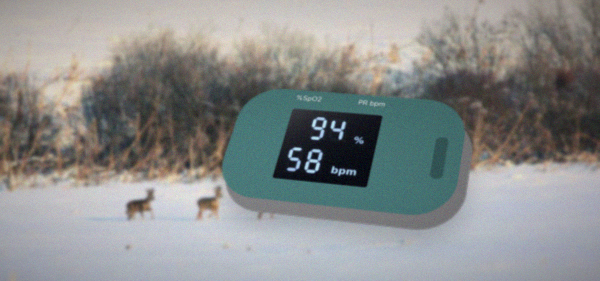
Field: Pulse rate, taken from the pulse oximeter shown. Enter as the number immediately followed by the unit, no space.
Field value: 58bpm
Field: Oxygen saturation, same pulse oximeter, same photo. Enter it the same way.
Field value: 94%
